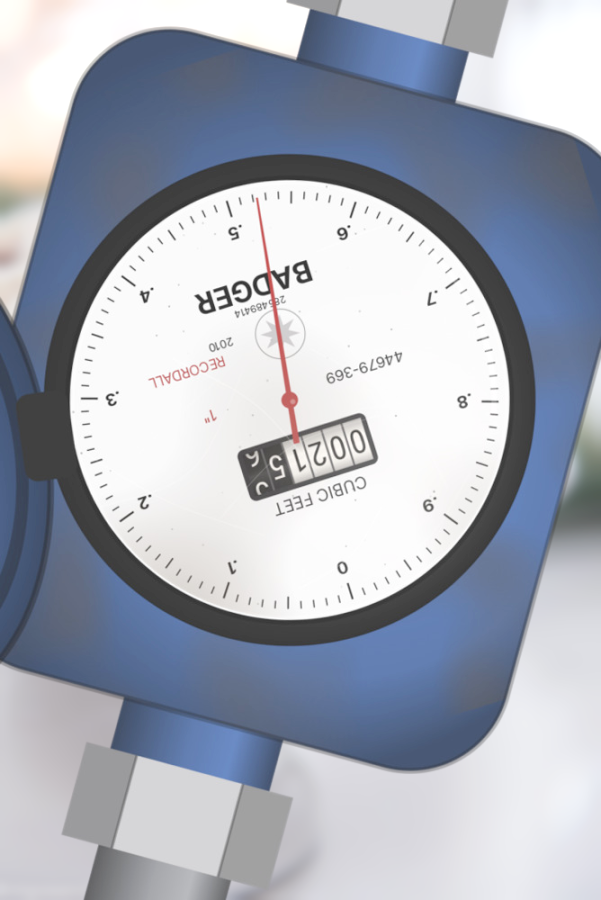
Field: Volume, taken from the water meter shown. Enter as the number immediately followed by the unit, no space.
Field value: 2155.52ft³
